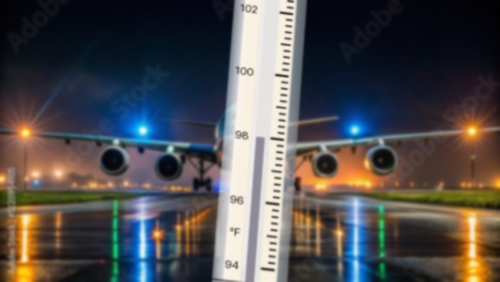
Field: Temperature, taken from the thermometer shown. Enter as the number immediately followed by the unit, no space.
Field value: 98°F
